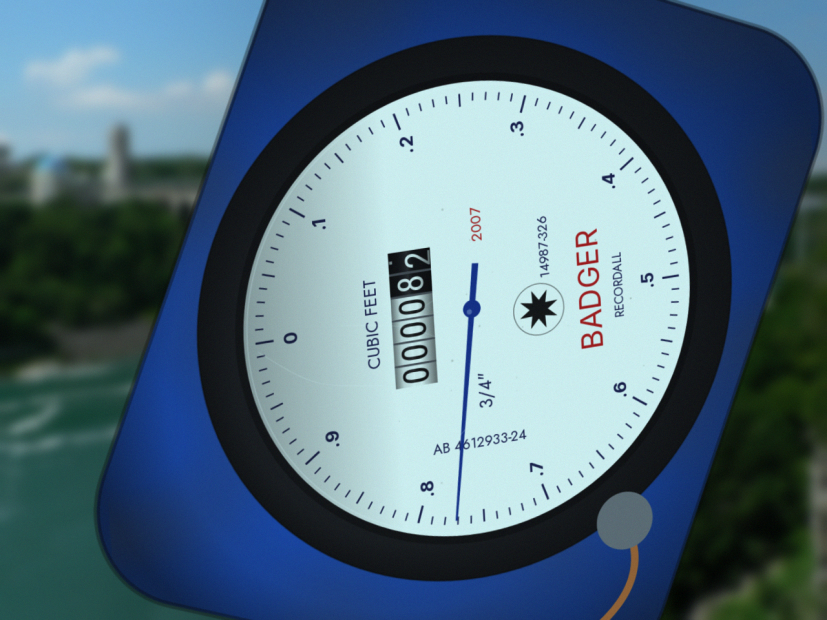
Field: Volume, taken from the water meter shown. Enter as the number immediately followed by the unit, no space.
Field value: 81.77ft³
